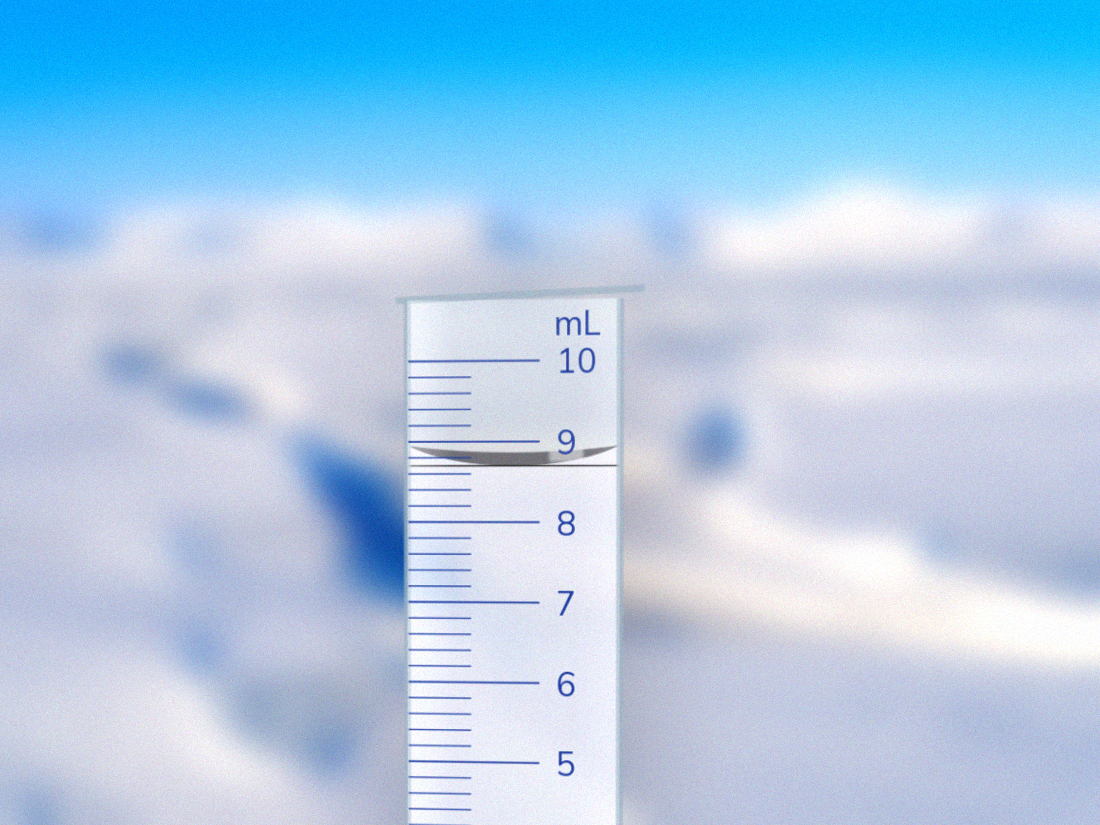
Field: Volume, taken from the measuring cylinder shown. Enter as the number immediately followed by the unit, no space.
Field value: 8.7mL
